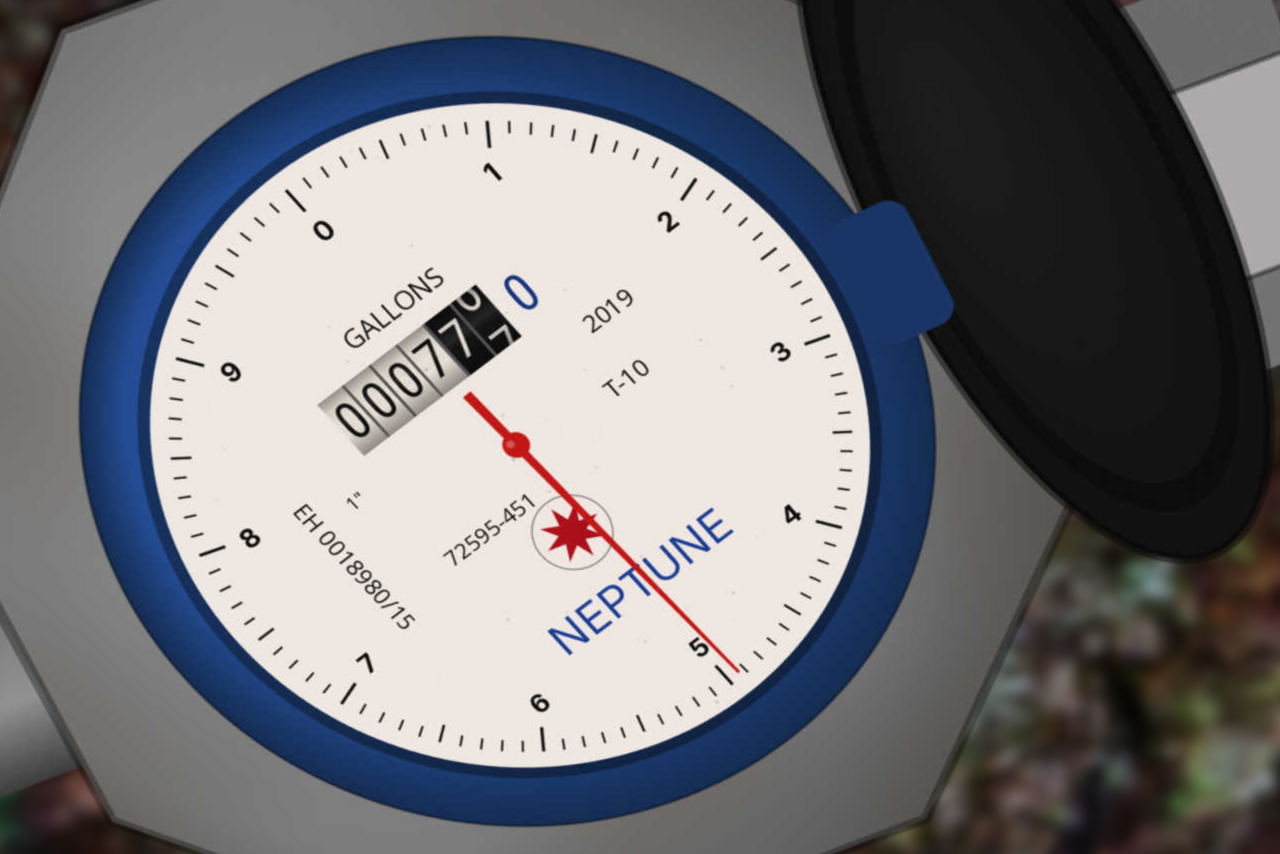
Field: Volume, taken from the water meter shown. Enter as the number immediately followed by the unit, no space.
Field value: 7764.9gal
